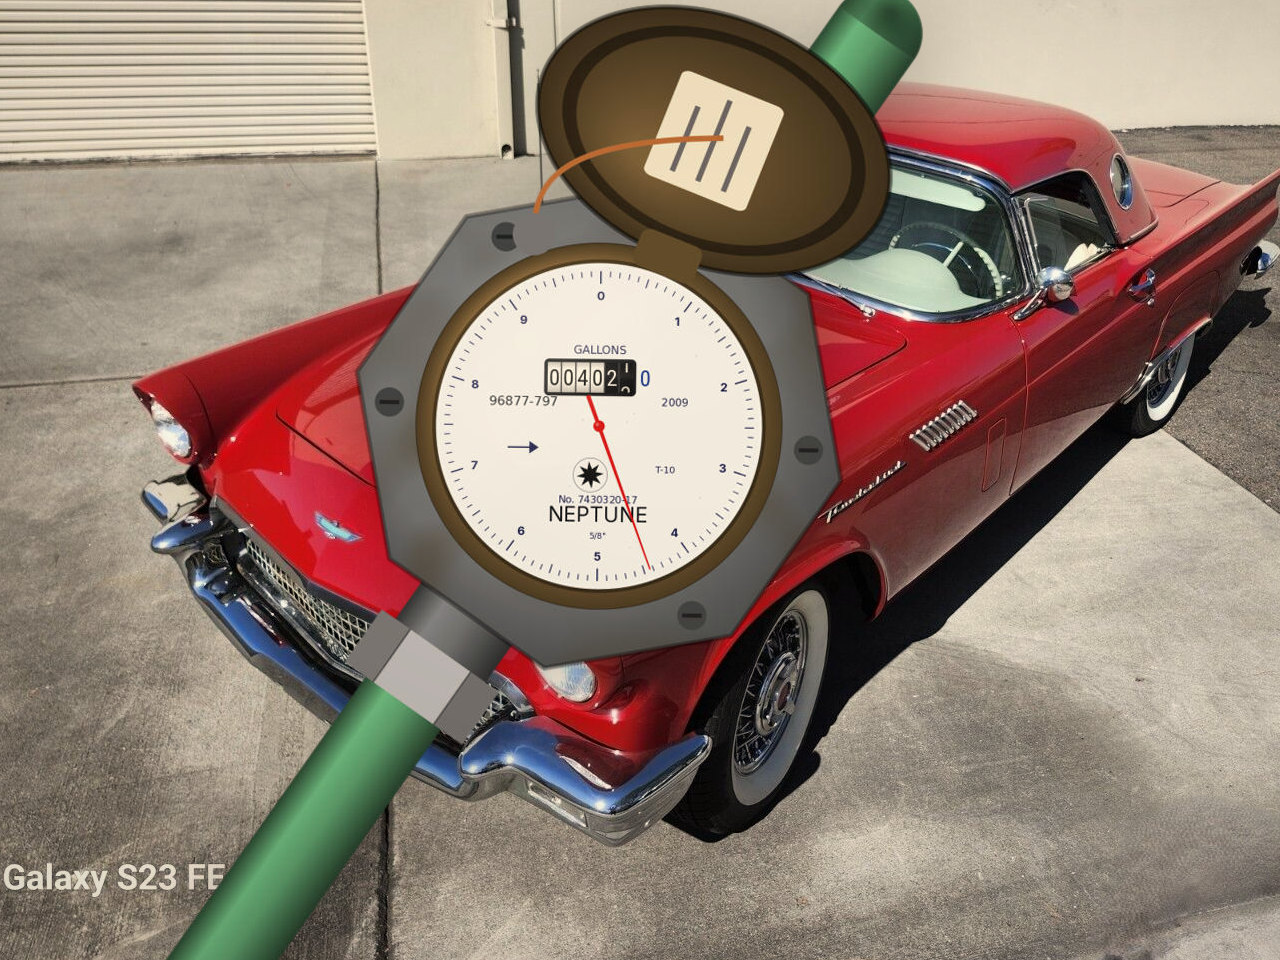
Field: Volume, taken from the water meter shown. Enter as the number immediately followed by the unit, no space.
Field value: 40214.4gal
